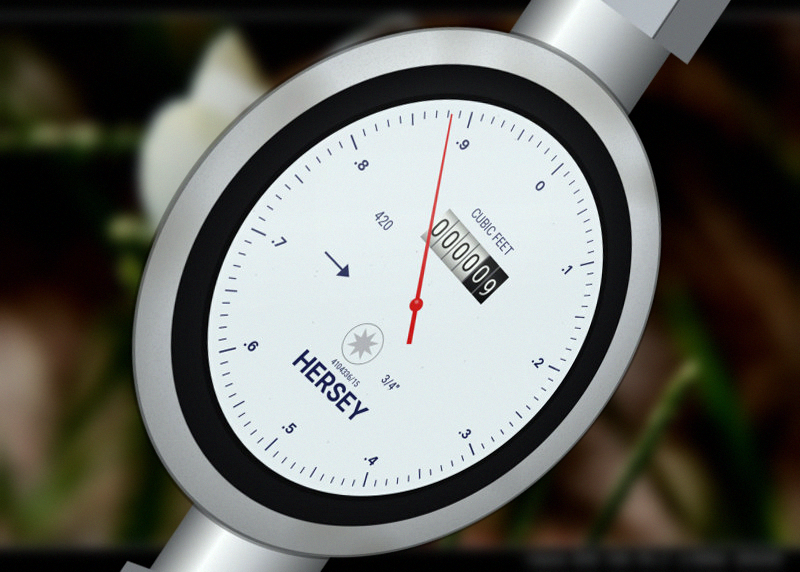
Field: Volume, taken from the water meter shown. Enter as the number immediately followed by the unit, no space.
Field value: 8.88ft³
